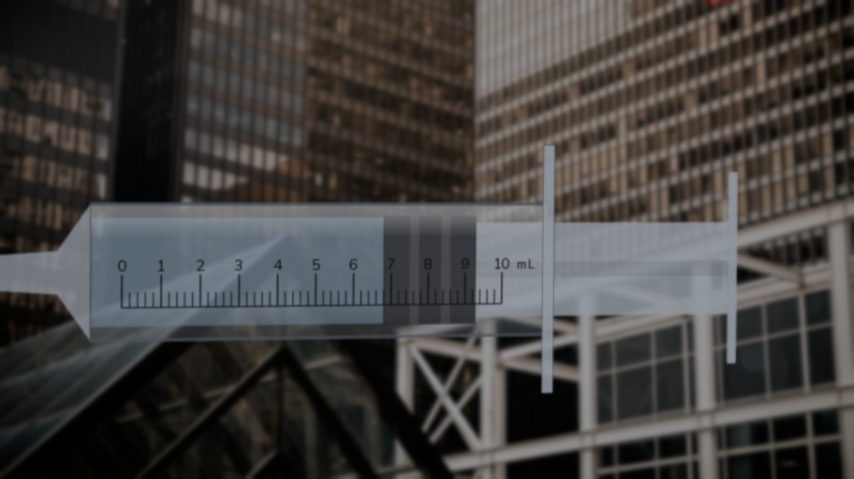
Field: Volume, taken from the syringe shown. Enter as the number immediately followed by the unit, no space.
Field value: 6.8mL
